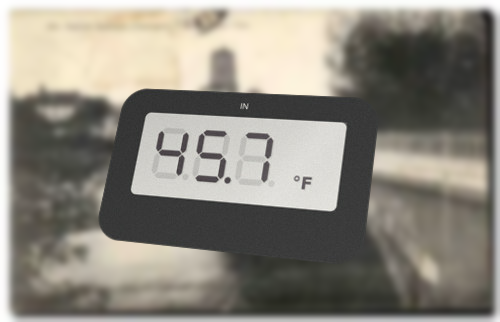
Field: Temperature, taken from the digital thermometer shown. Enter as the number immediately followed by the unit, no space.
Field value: 45.7°F
